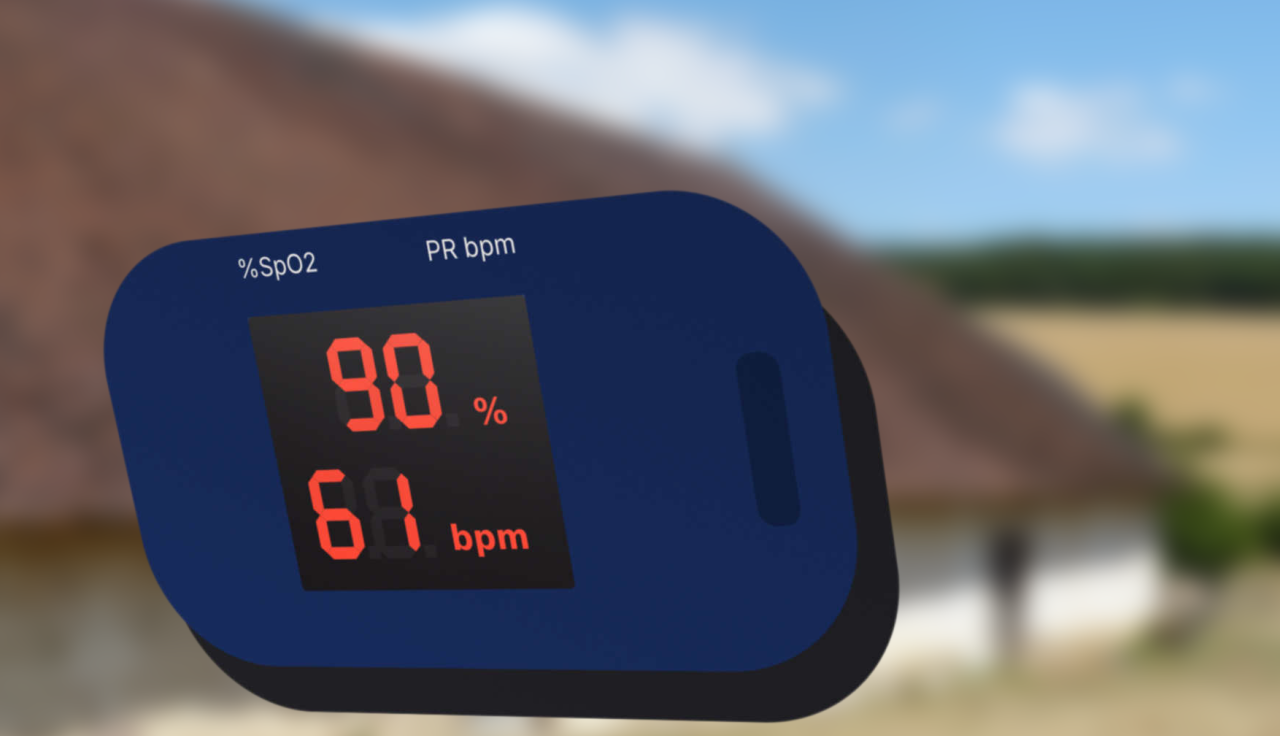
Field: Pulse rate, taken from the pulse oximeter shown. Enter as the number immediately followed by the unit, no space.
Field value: 61bpm
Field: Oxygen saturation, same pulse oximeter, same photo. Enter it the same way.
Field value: 90%
